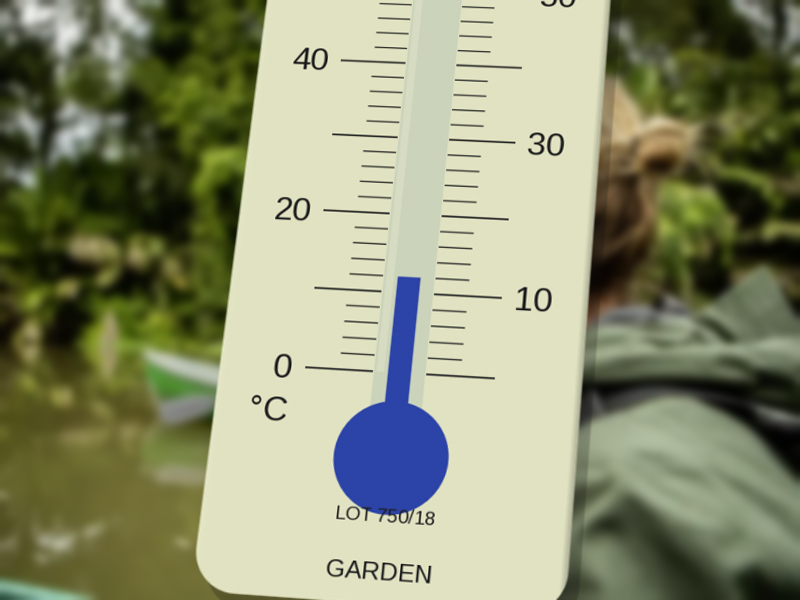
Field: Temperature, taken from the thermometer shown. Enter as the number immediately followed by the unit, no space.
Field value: 12°C
